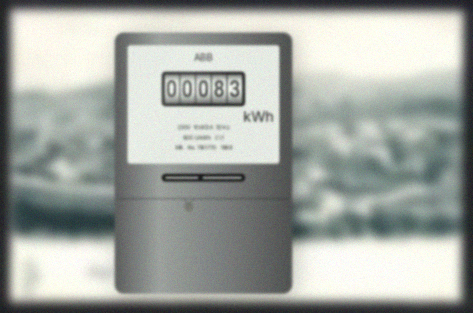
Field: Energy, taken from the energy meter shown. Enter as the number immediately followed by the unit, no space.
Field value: 83kWh
